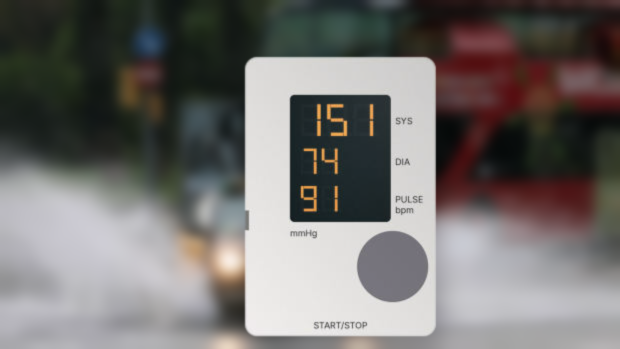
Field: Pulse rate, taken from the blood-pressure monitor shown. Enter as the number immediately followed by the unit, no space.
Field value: 91bpm
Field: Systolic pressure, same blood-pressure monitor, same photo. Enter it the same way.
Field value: 151mmHg
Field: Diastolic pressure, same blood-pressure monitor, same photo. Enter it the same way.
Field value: 74mmHg
